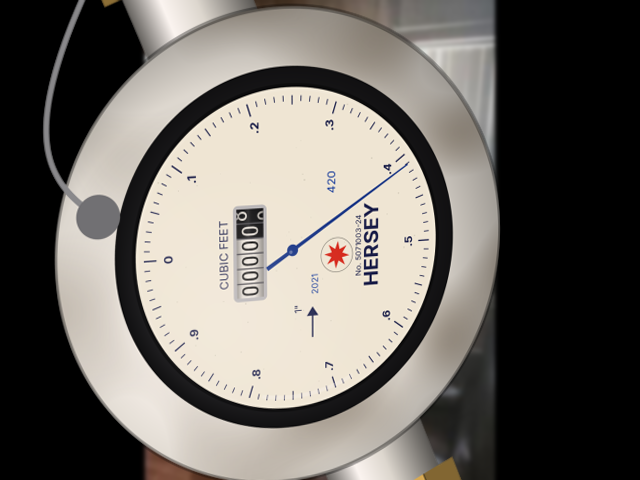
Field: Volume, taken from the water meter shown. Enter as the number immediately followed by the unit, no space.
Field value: 8.41ft³
